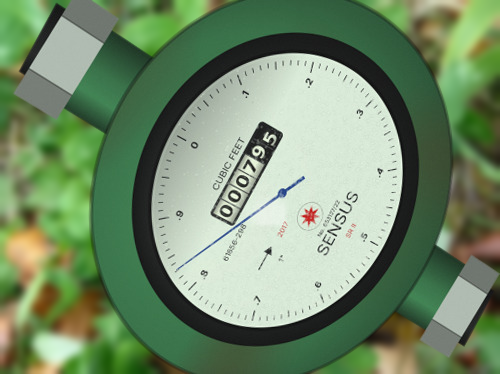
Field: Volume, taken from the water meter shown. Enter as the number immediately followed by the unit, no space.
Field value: 794.83ft³
